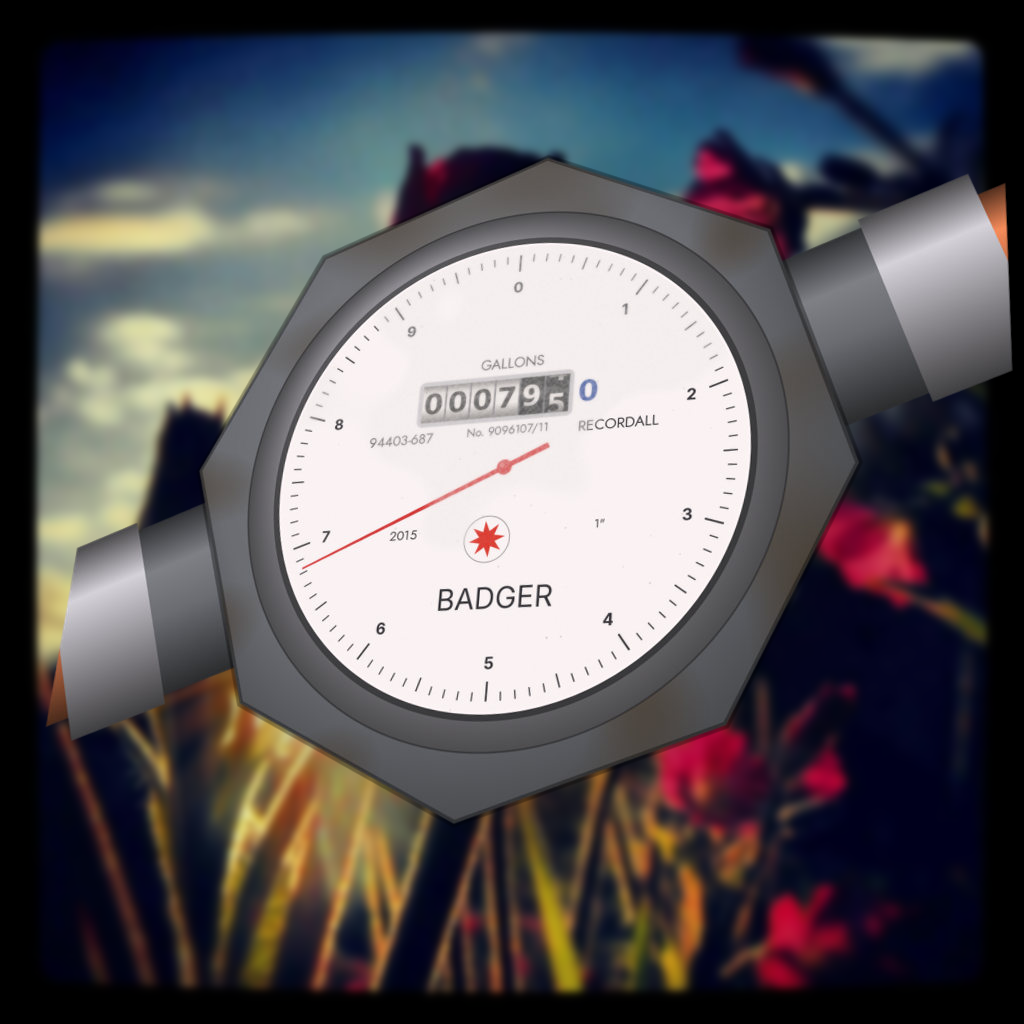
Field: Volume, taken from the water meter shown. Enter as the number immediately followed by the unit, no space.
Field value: 7946.8gal
